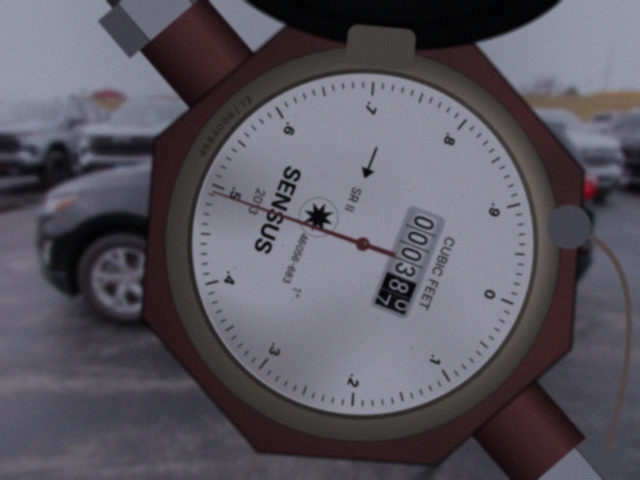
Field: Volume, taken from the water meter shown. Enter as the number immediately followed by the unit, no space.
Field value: 386.49ft³
